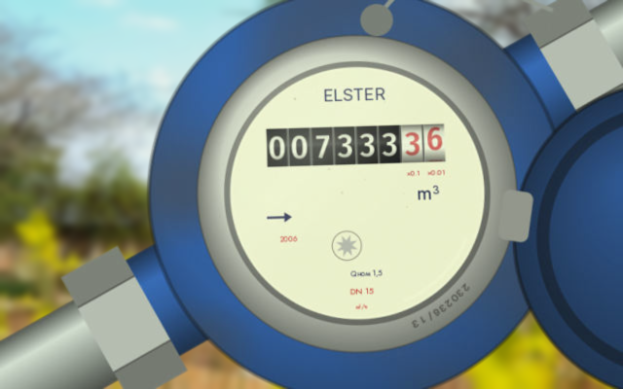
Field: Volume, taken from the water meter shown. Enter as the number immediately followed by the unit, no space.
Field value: 7333.36m³
